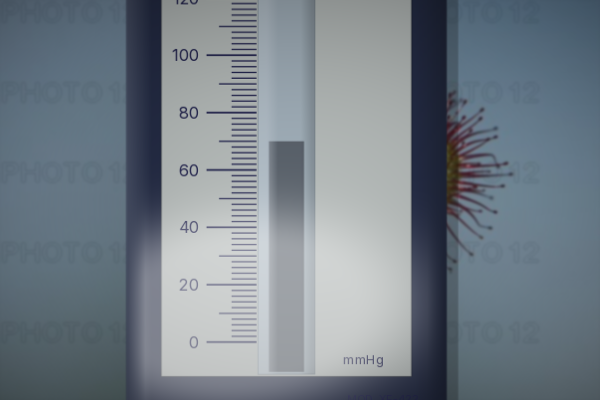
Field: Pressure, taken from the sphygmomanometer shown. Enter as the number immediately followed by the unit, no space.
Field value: 70mmHg
